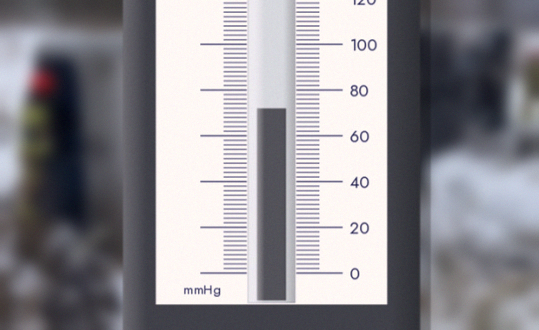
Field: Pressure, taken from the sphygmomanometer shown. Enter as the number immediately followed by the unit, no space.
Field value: 72mmHg
